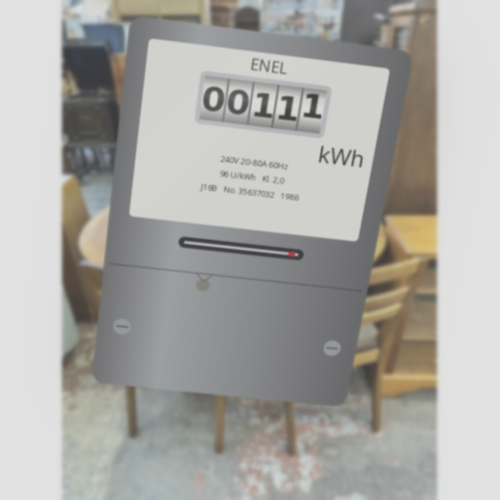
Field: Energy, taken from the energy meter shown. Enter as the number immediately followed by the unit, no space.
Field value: 111kWh
